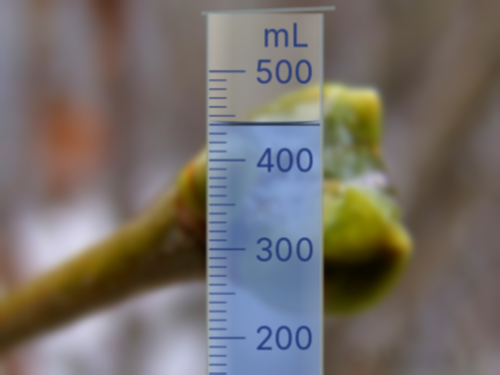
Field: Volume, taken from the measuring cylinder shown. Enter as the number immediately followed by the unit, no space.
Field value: 440mL
